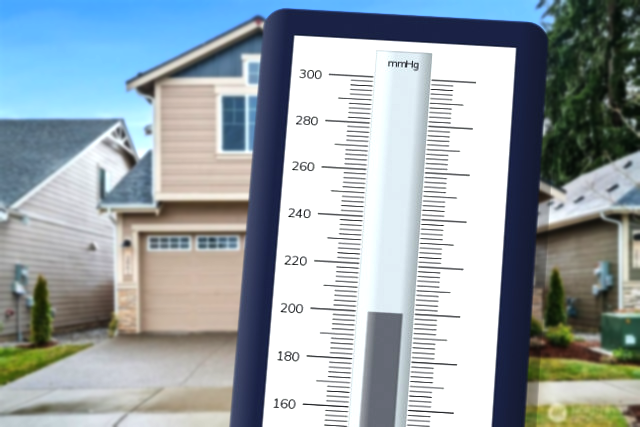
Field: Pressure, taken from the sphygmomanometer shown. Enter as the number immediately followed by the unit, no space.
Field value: 200mmHg
